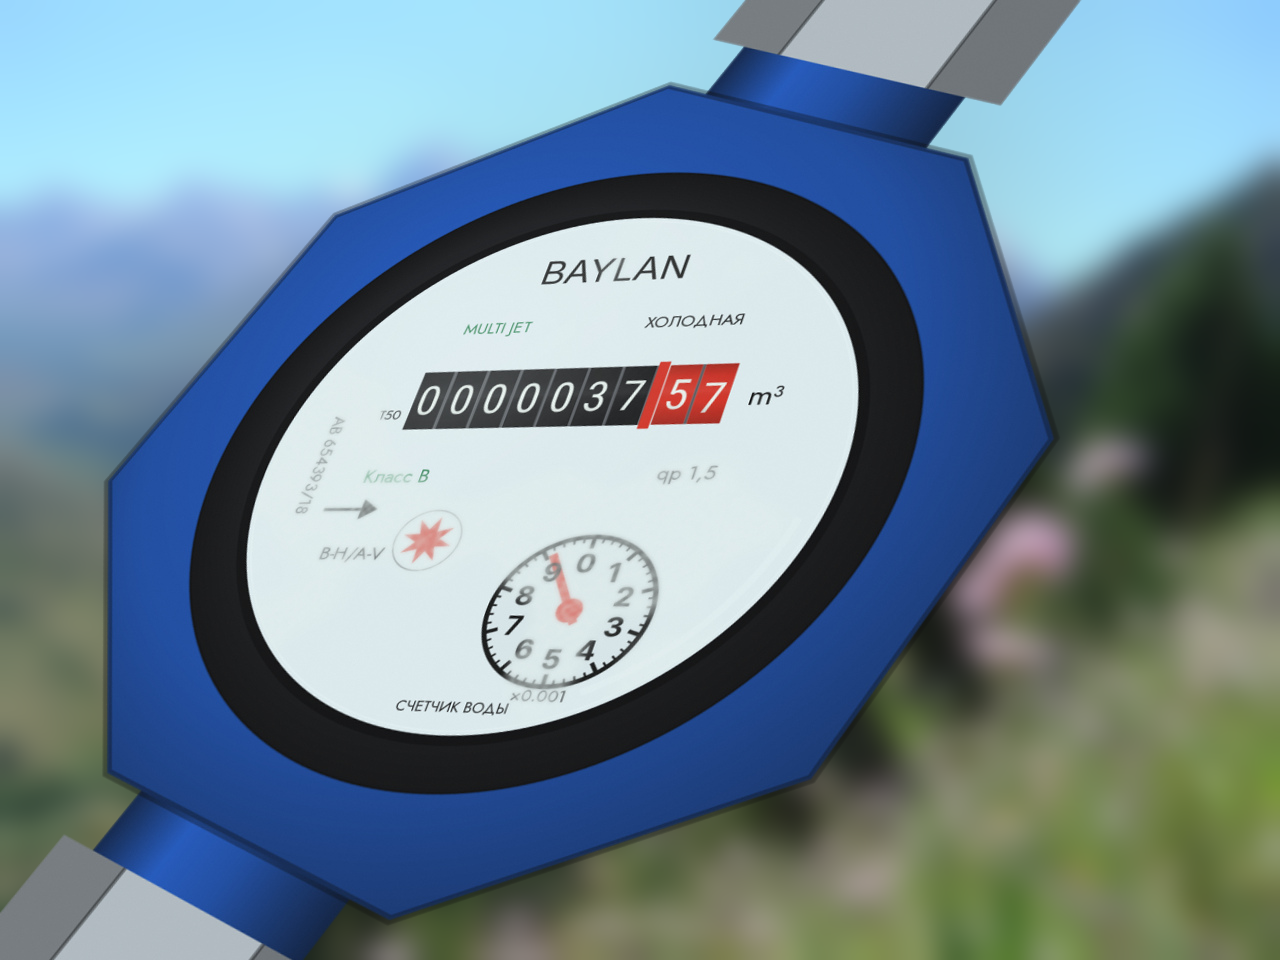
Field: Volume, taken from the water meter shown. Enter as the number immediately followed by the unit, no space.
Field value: 37.569m³
